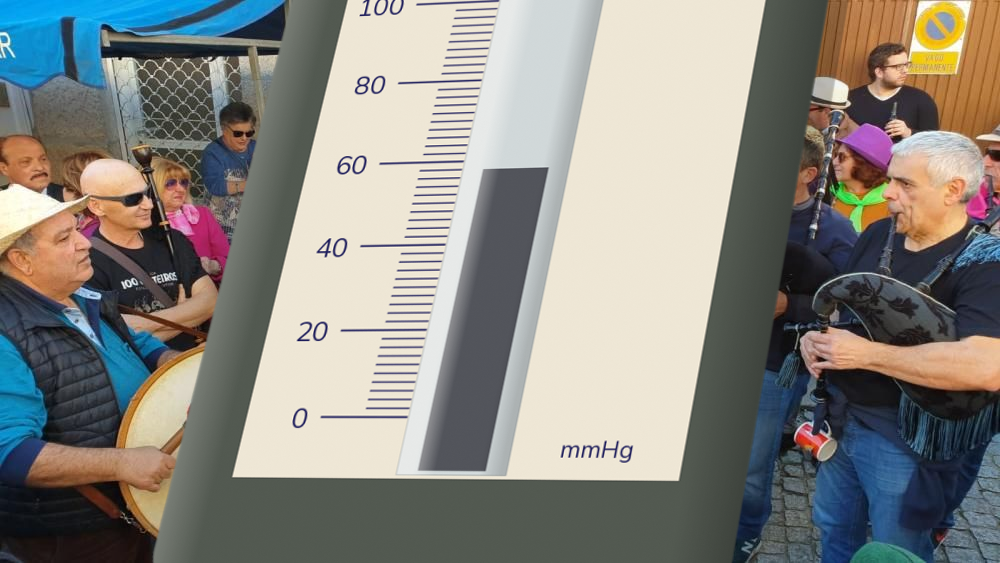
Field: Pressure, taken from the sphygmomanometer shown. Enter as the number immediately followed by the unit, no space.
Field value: 58mmHg
